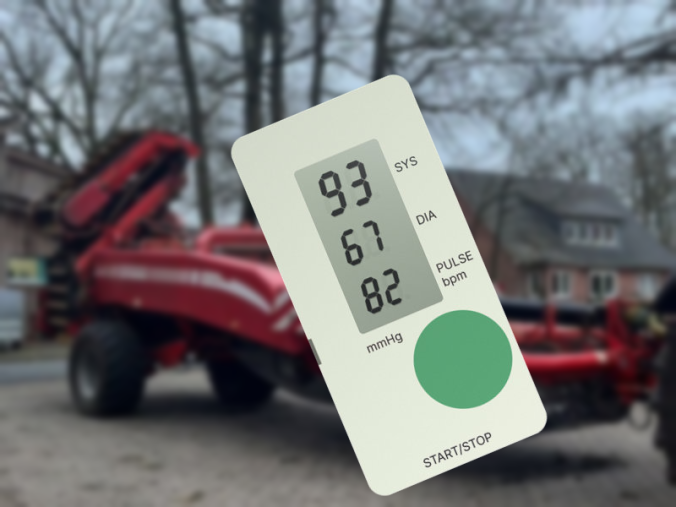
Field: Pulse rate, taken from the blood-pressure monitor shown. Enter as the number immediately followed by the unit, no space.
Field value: 82bpm
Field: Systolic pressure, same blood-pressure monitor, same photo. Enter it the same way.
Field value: 93mmHg
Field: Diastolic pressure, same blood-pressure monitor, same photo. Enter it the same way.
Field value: 67mmHg
